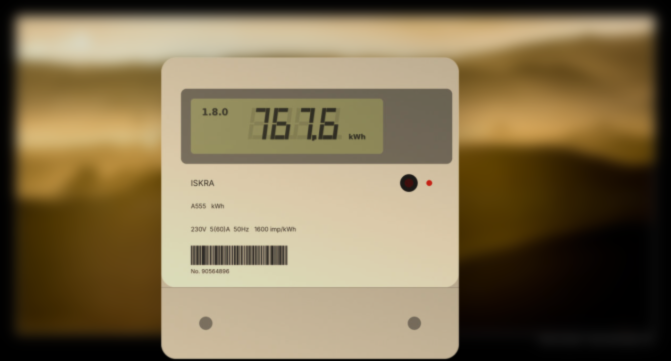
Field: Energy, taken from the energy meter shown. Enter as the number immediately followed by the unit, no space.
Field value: 767.6kWh
